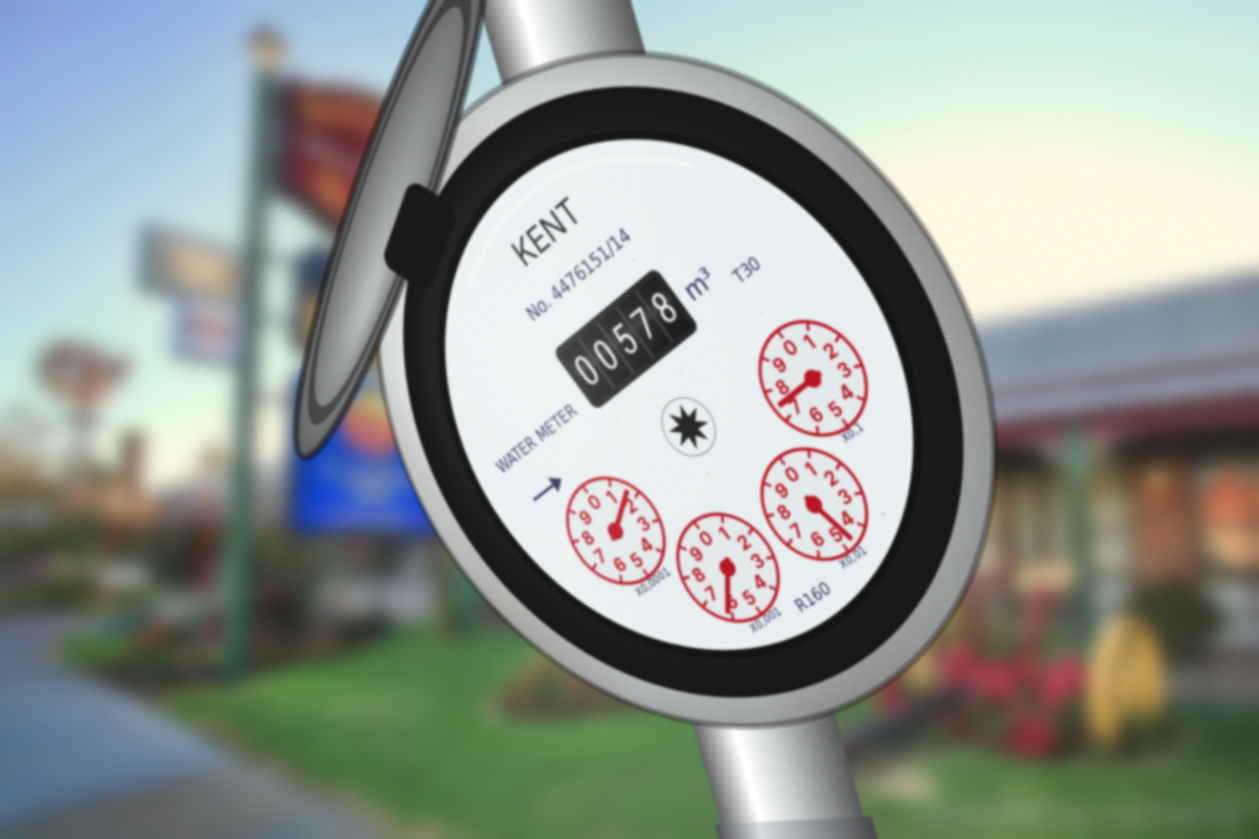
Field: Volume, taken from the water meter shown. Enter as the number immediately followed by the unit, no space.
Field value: 578.7461m³
